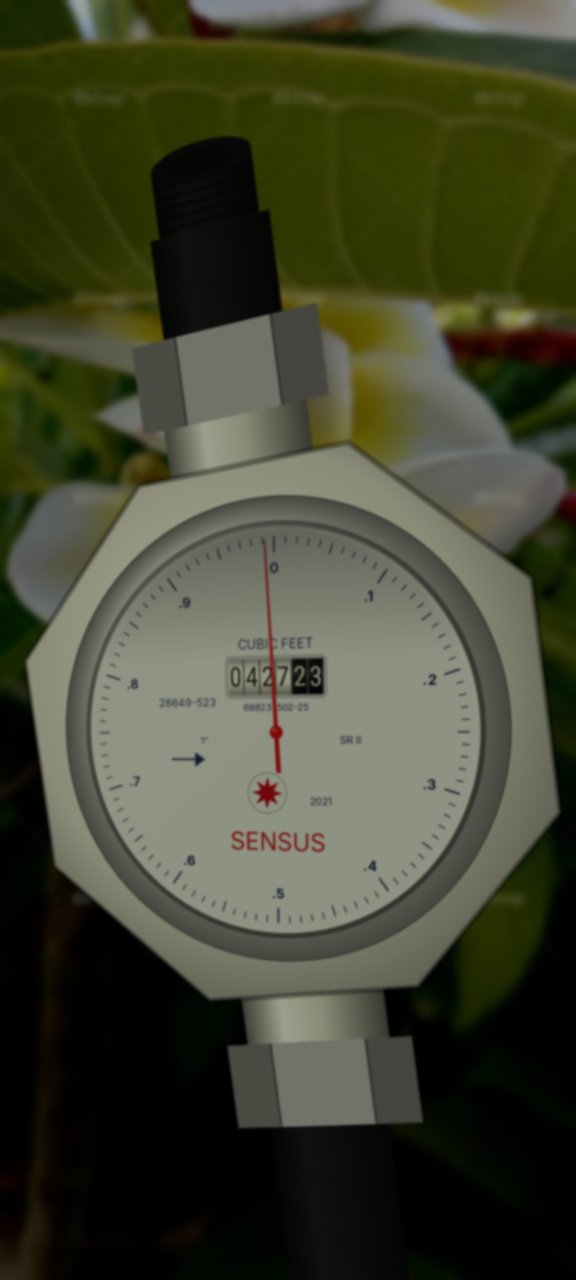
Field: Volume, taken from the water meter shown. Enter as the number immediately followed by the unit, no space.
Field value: 42722.99ft³
